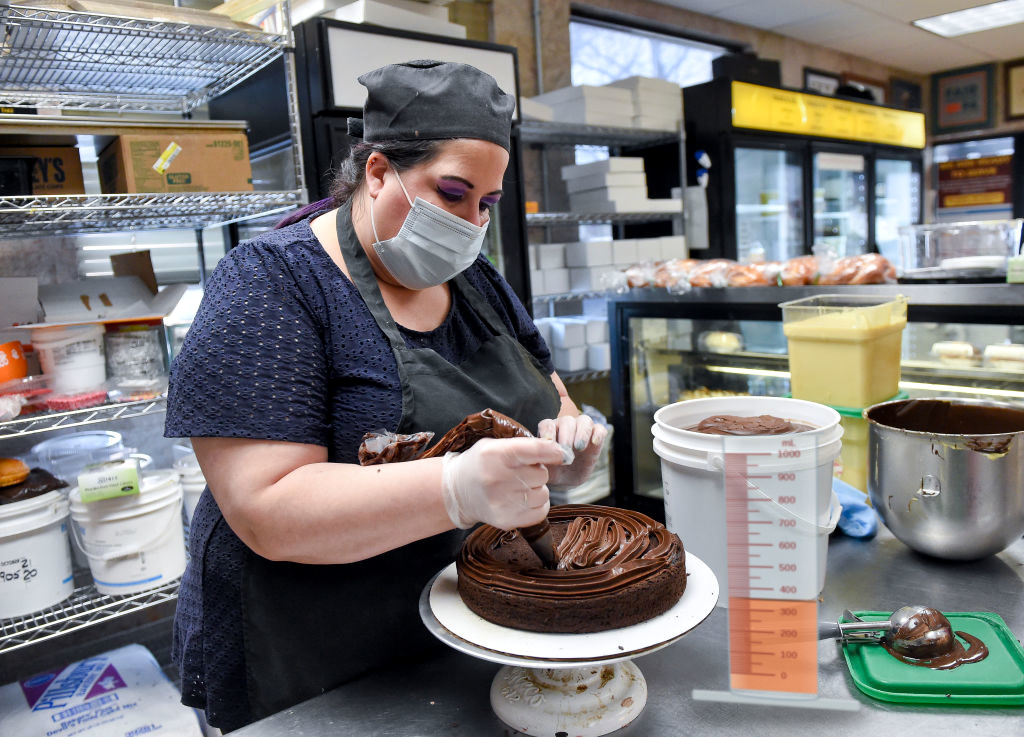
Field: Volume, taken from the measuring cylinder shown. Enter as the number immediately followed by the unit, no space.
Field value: 350mL
